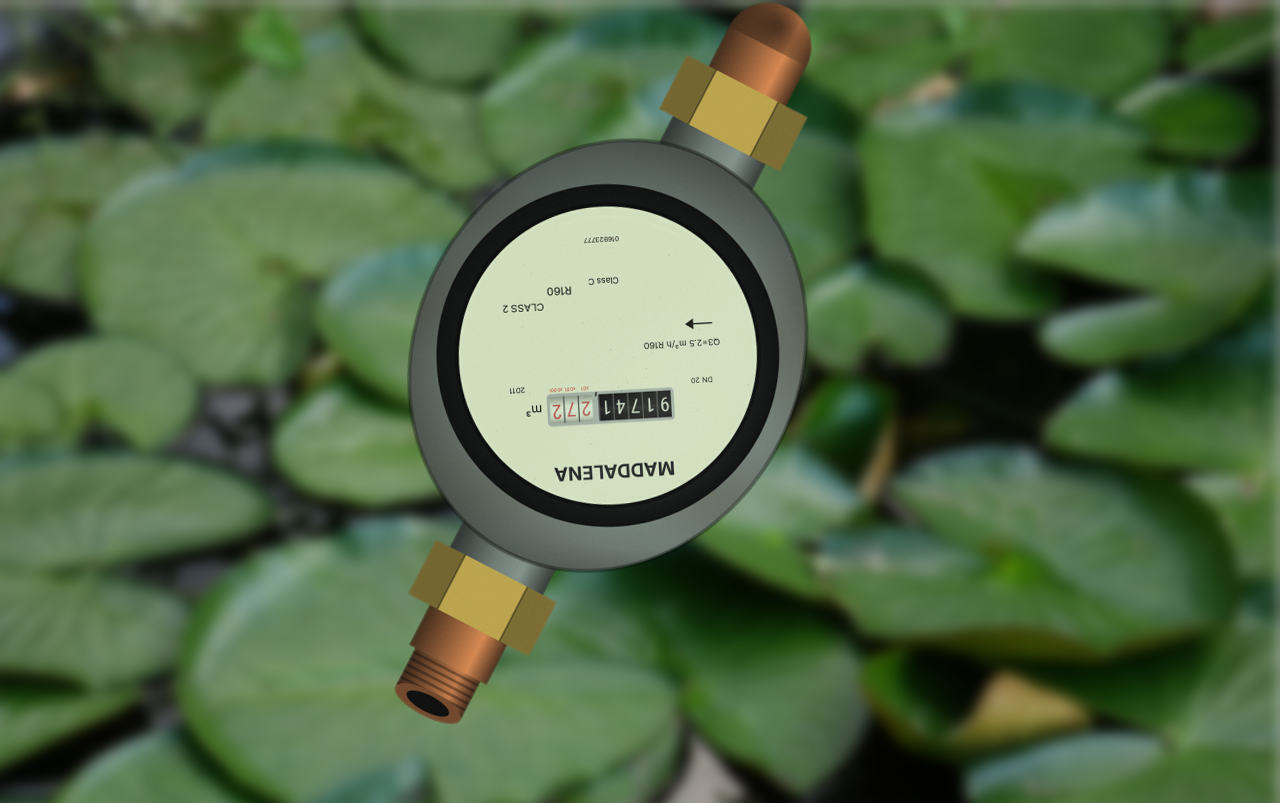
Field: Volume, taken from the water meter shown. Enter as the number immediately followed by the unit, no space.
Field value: 91741.272m³
